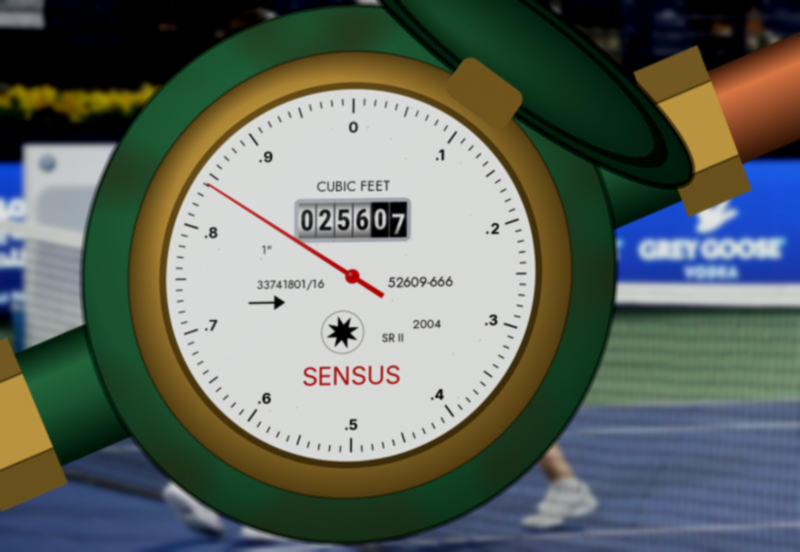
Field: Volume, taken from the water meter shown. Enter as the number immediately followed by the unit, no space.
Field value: 25606.84ft³
